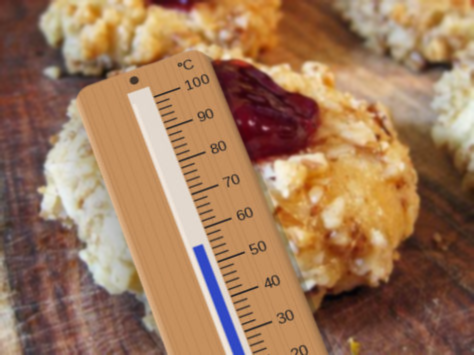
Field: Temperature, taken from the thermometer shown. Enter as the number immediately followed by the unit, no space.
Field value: 56°C
